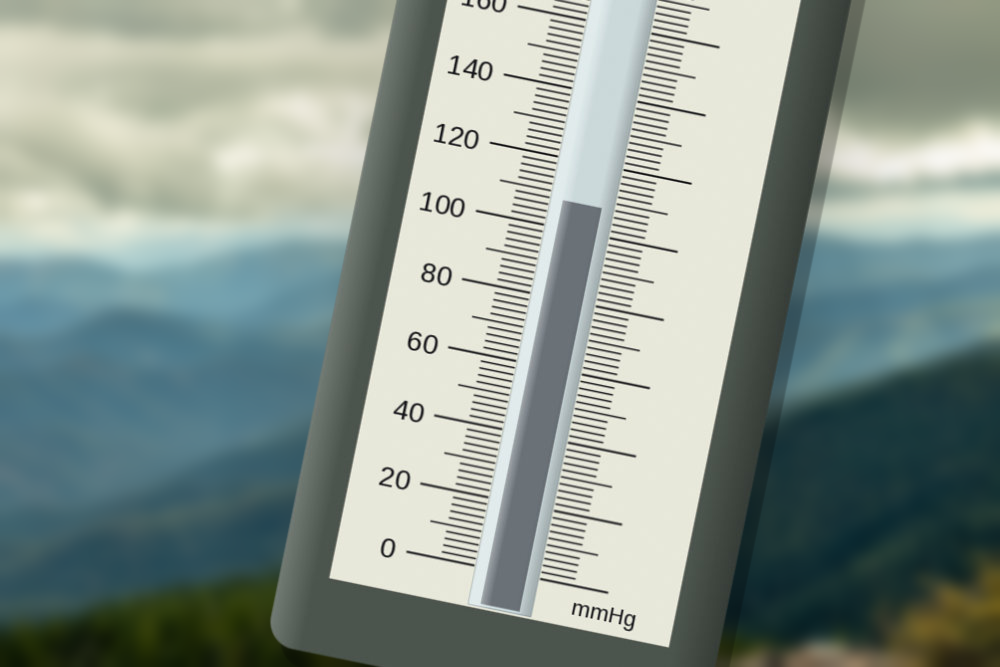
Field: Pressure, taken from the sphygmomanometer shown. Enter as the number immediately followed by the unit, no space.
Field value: 108mmHg
